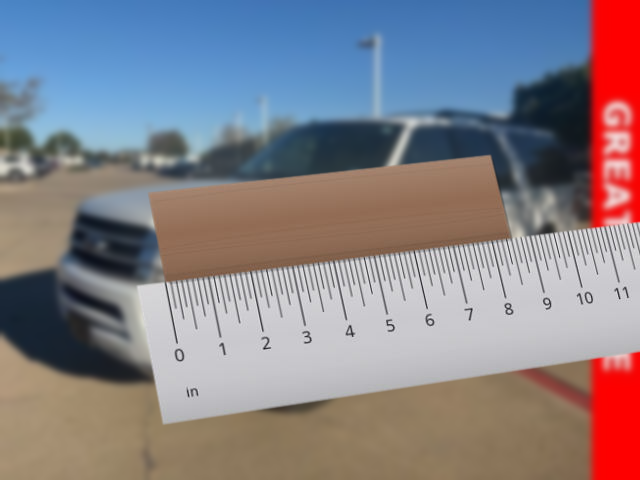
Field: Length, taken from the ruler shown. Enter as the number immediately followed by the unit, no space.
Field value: 8.5in
